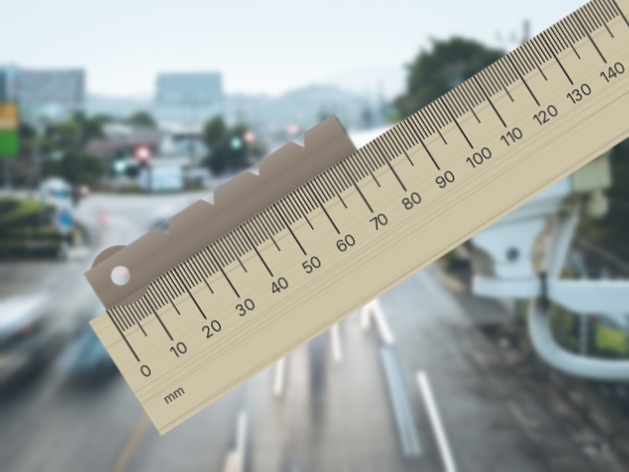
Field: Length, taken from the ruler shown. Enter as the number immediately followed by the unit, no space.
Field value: 75mm
